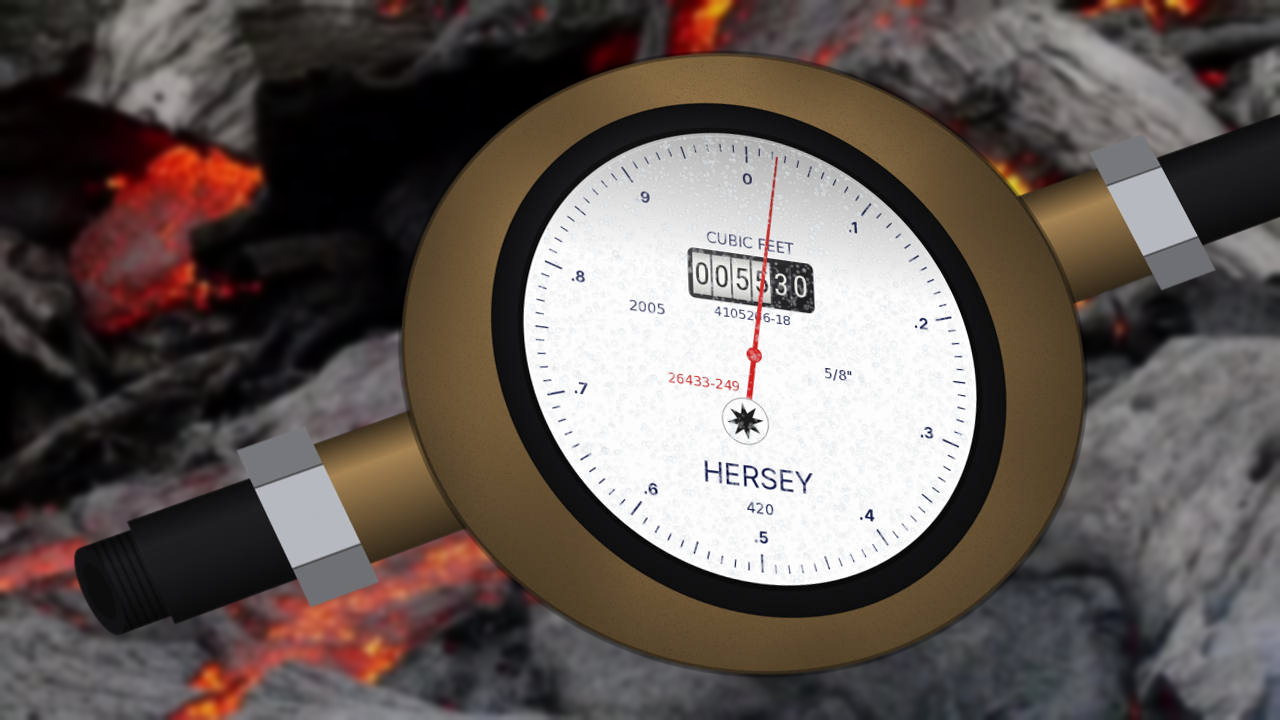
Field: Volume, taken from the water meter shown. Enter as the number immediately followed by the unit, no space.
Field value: 5530.02ft³
